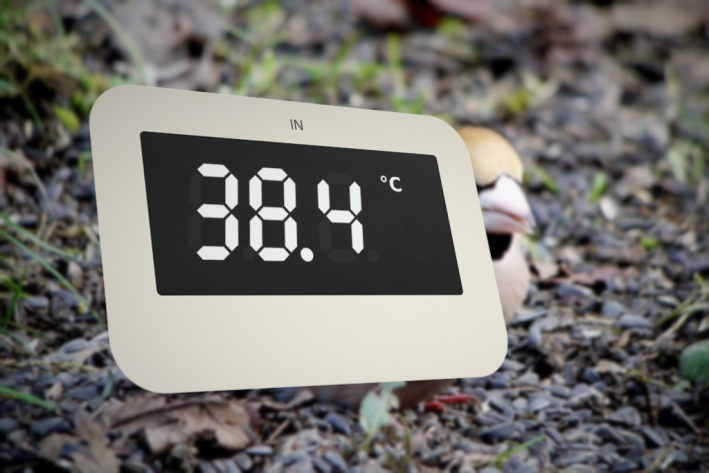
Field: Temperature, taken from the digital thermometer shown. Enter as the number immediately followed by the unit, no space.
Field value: 38.4°C
